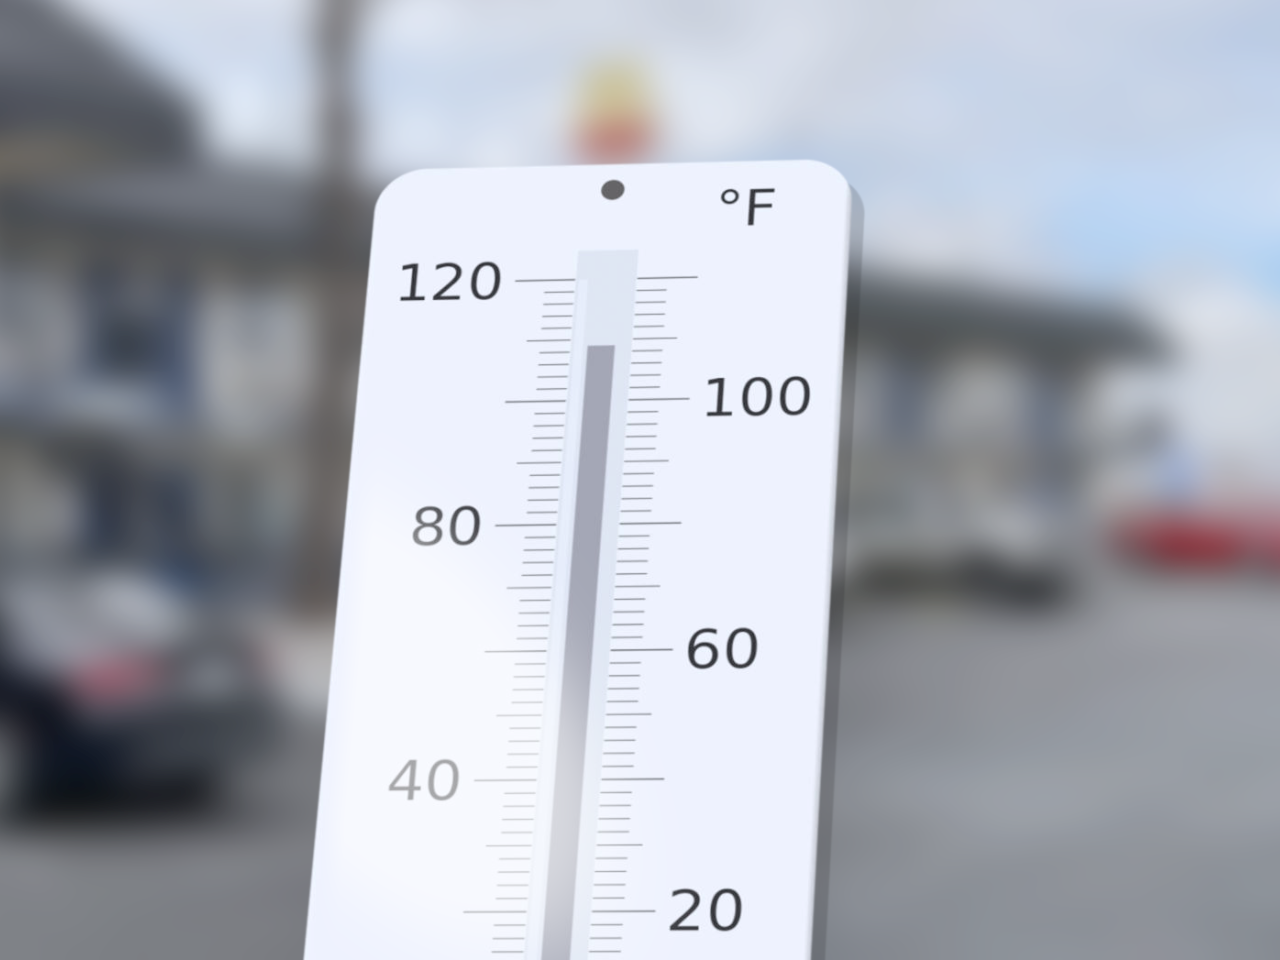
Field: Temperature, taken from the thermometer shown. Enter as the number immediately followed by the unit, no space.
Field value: 109°F
